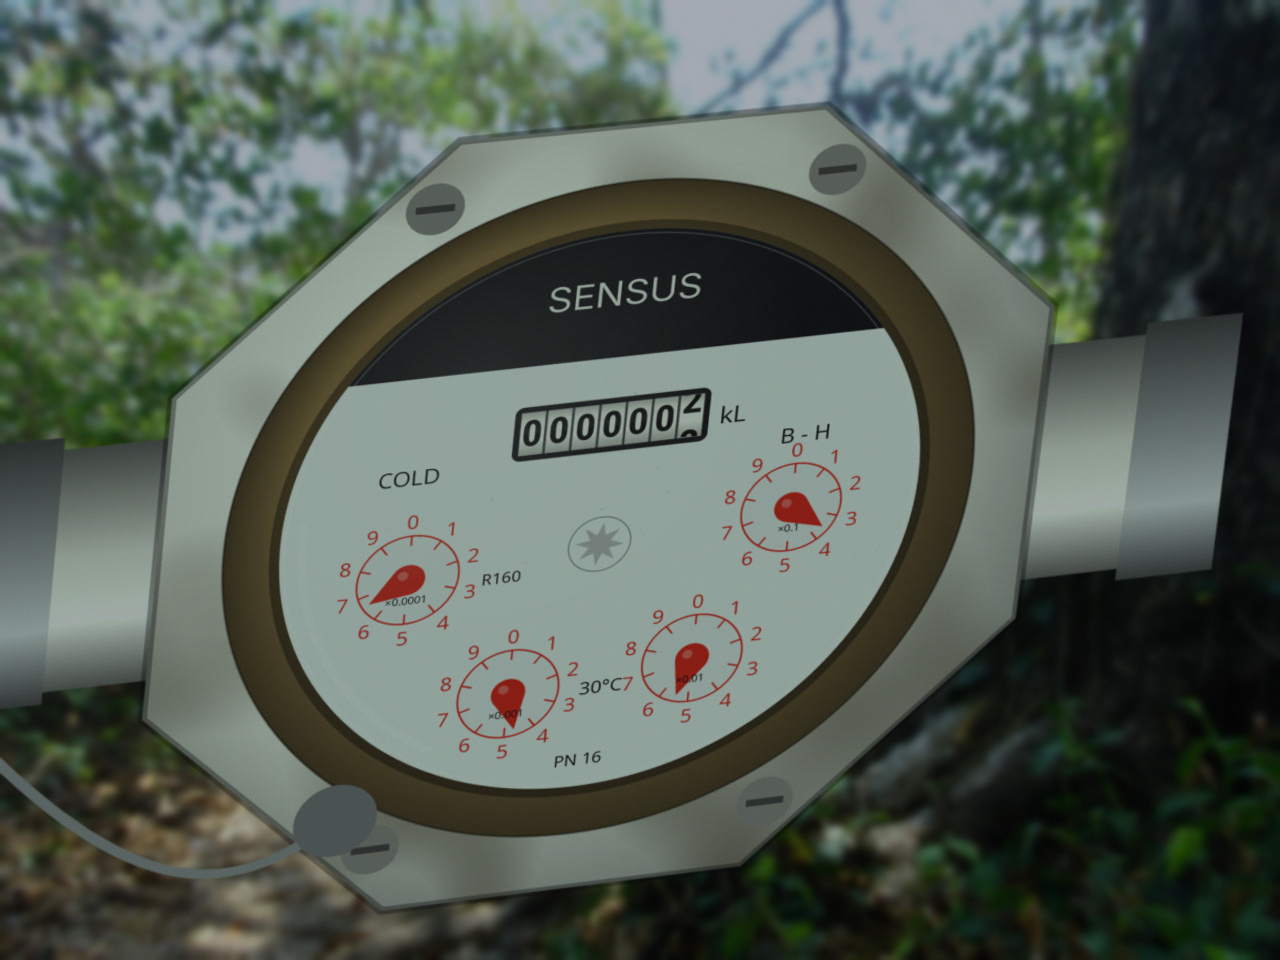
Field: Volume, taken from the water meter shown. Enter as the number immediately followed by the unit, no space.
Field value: 2.3546kL
